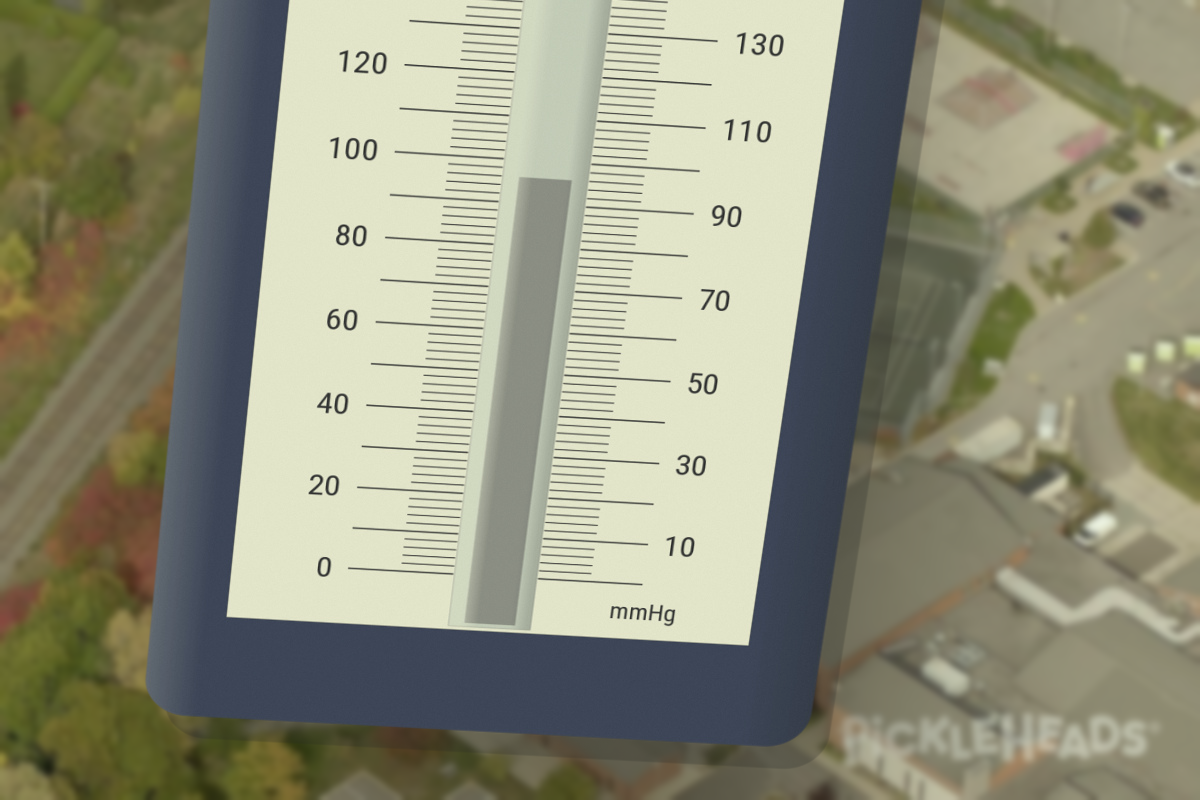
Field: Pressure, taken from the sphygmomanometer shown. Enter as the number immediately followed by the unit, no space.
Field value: 96mmHg
